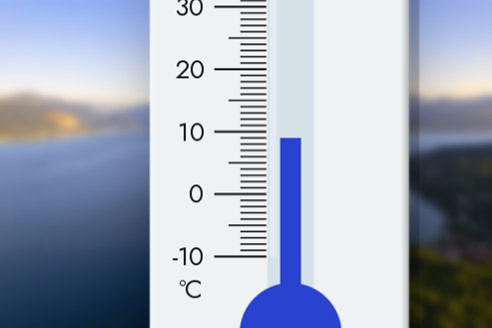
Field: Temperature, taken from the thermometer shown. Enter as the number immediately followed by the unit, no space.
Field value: 9°C
